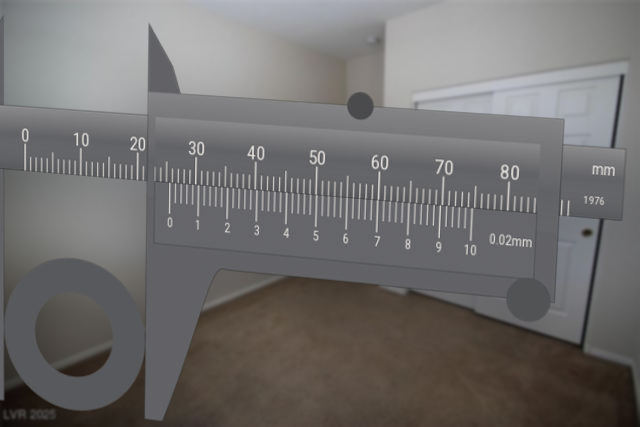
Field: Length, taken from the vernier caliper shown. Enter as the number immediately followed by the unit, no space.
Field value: 25.6mm
